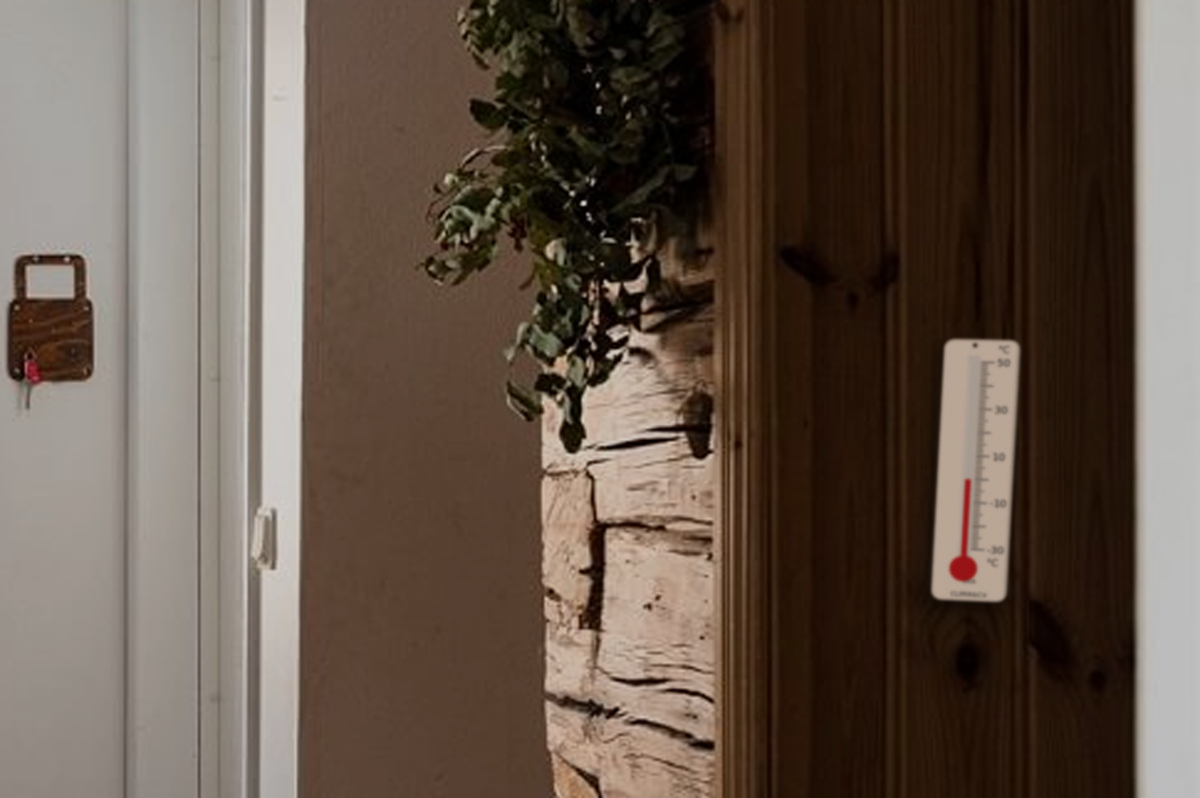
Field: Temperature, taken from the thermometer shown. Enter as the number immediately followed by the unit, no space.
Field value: 0°C
